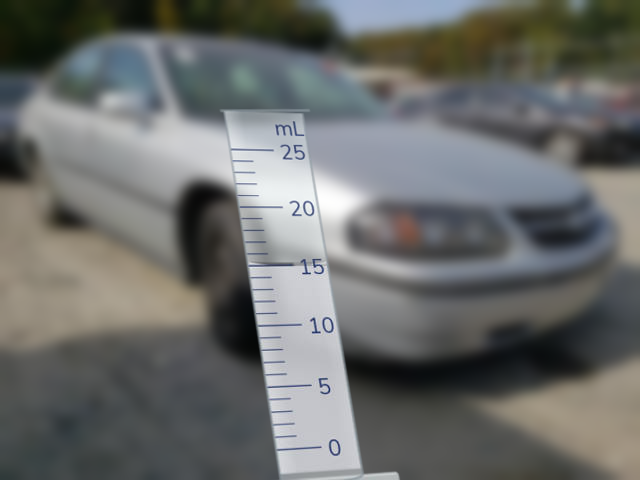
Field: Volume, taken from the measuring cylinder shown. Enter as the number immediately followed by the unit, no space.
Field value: 15mL
